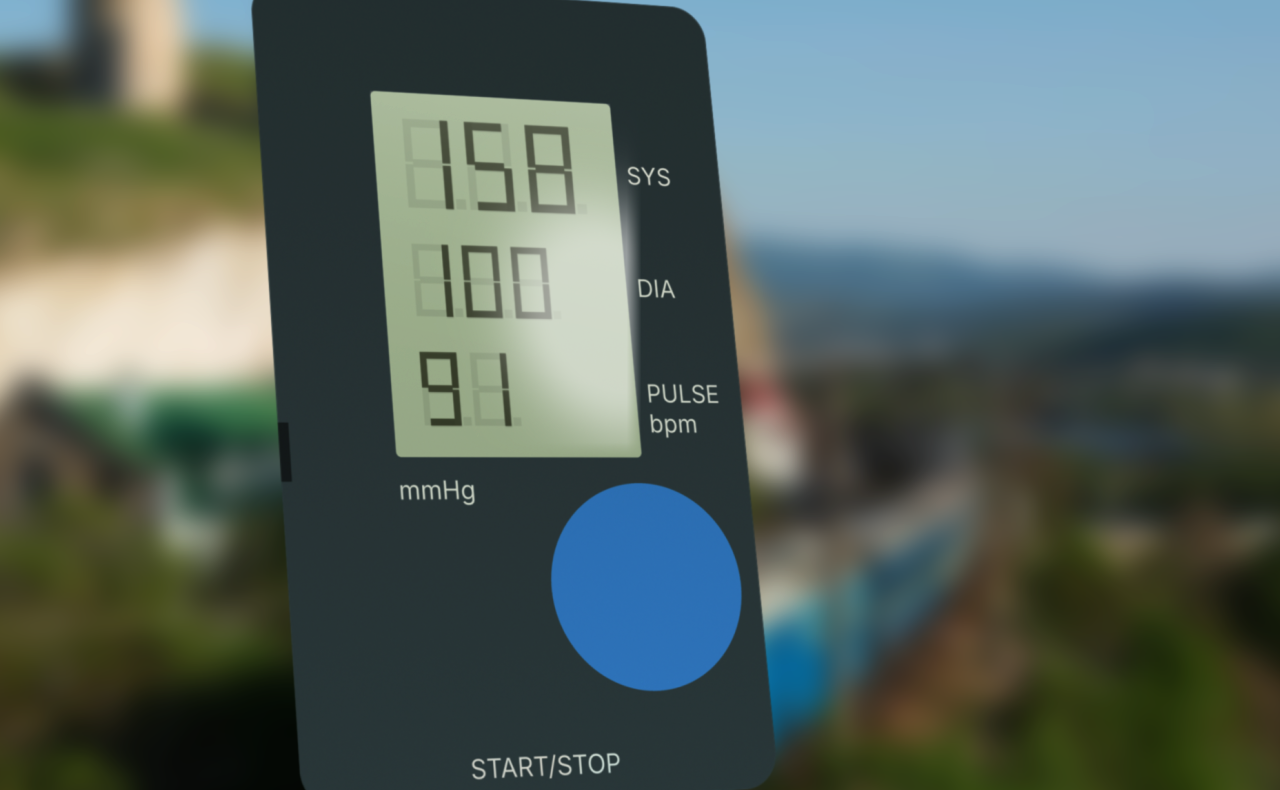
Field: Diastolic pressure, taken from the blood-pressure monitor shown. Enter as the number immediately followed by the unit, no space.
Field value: 100mmHg
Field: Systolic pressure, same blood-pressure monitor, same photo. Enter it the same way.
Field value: 158mmHg
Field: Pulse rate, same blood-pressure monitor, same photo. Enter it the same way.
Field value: 91bpm
